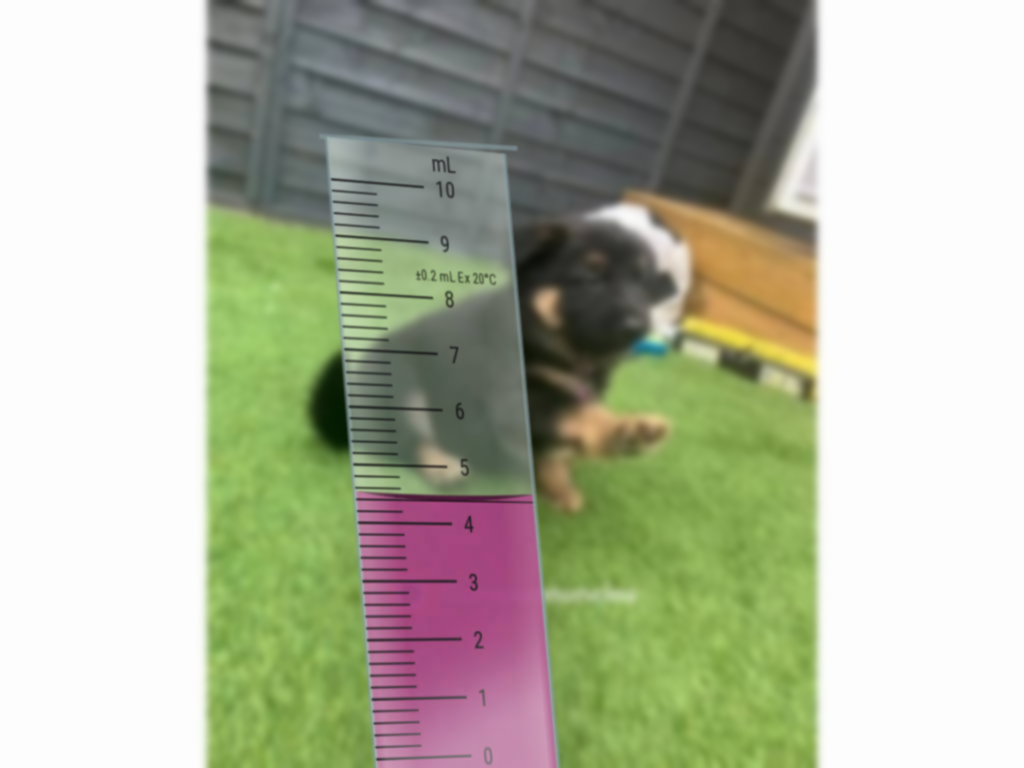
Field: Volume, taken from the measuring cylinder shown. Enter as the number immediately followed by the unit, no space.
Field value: 4.4mL
